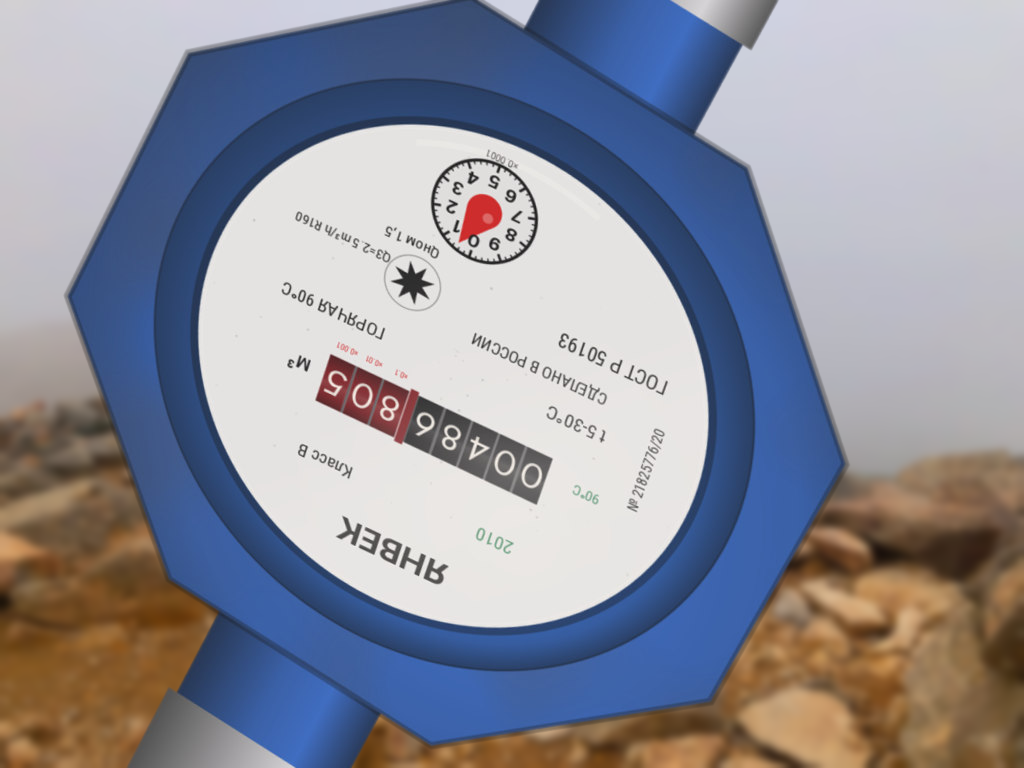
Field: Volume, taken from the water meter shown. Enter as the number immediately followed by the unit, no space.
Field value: 486.8050m³
